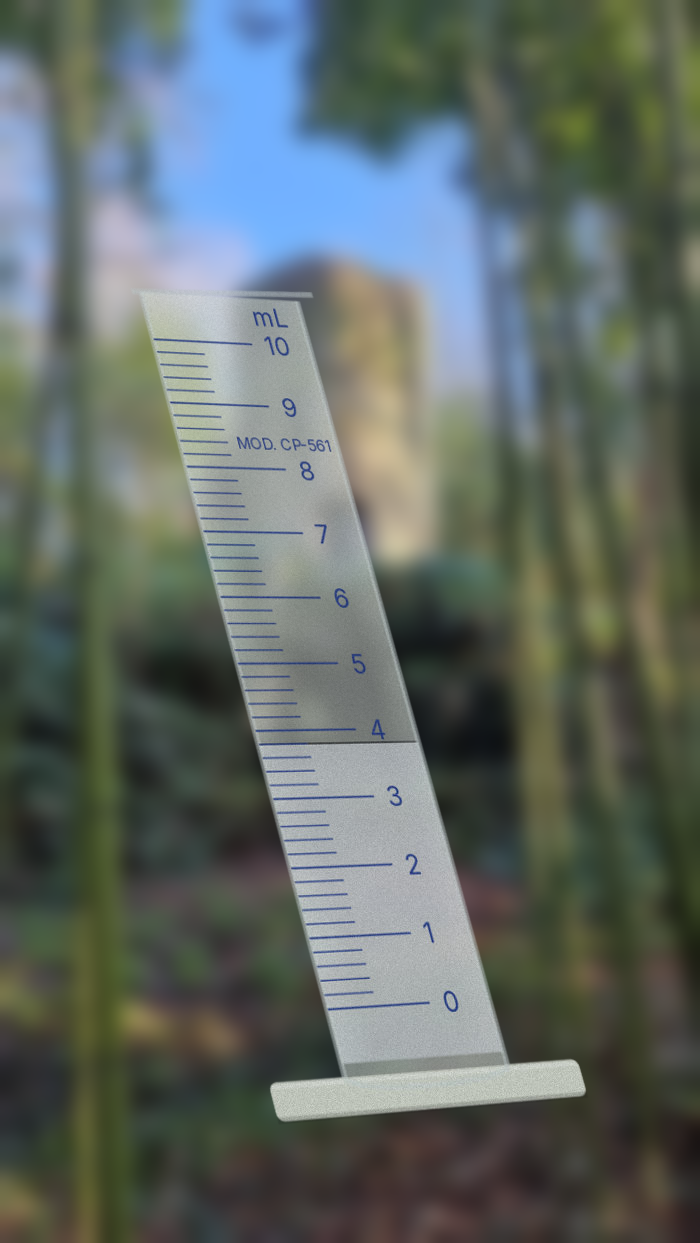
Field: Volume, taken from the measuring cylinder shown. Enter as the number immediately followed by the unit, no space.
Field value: 3.8mL
